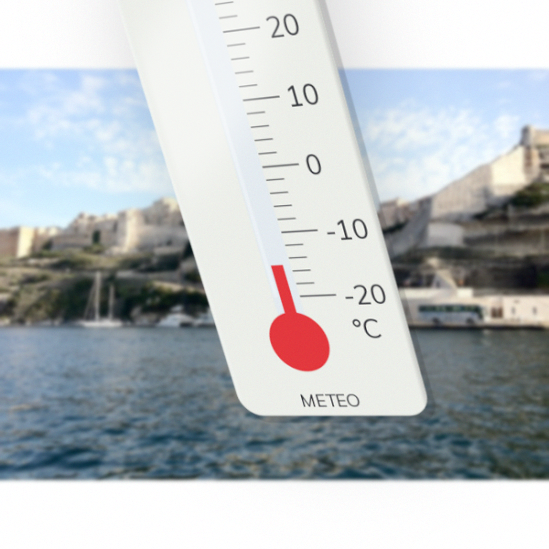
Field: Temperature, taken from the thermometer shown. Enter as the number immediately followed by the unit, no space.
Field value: -15°C
